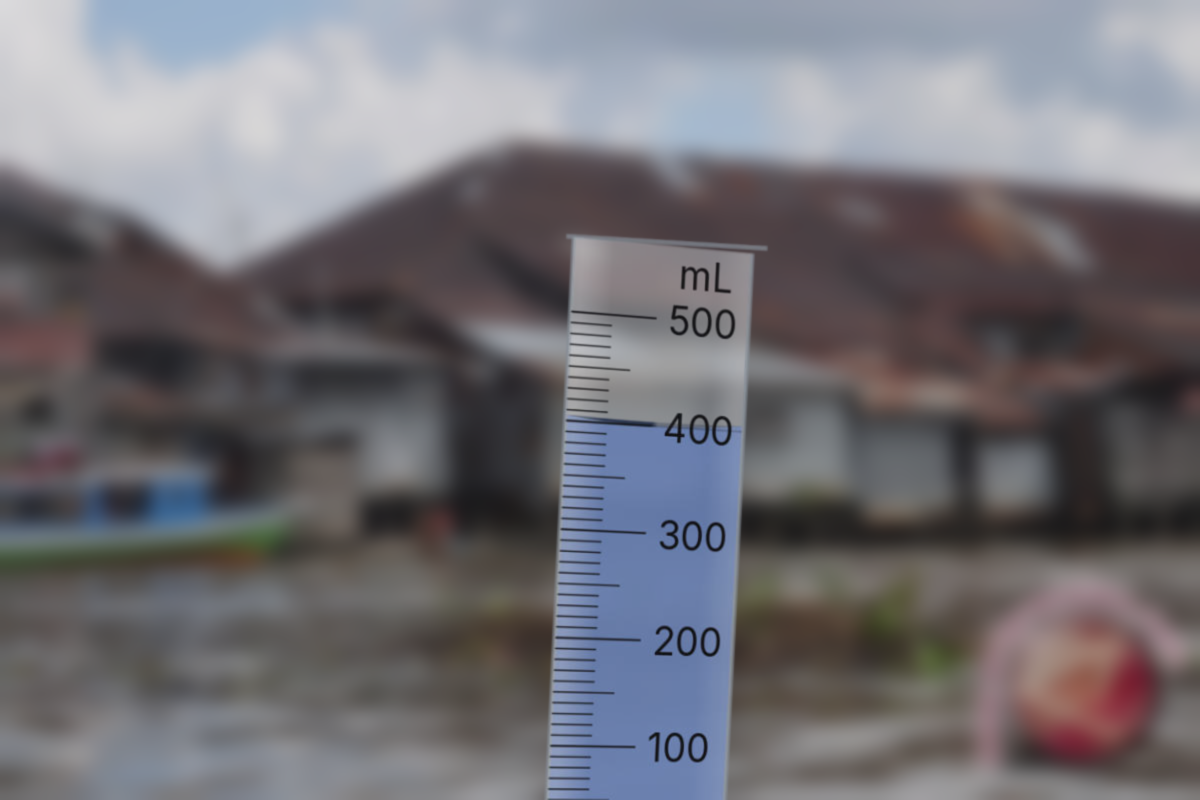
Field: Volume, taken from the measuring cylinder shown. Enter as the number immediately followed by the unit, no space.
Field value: 400mL
